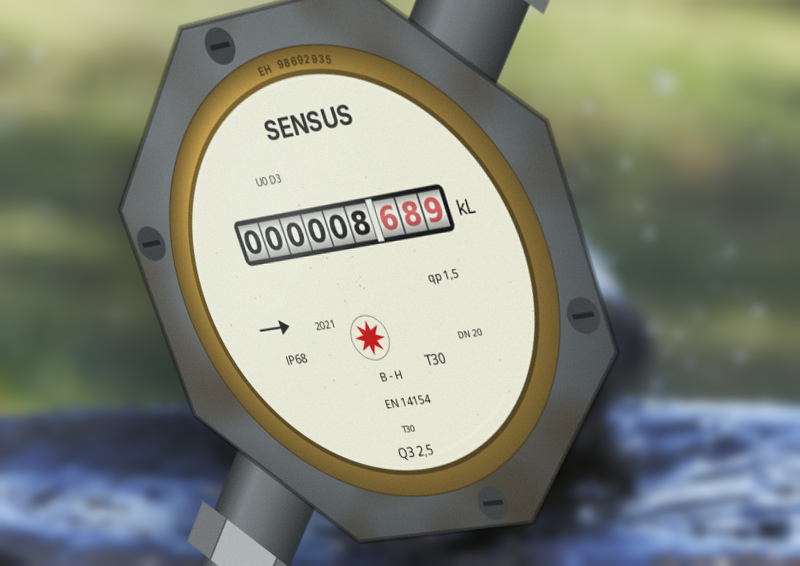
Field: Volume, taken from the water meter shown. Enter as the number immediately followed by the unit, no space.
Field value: 8.689kL
